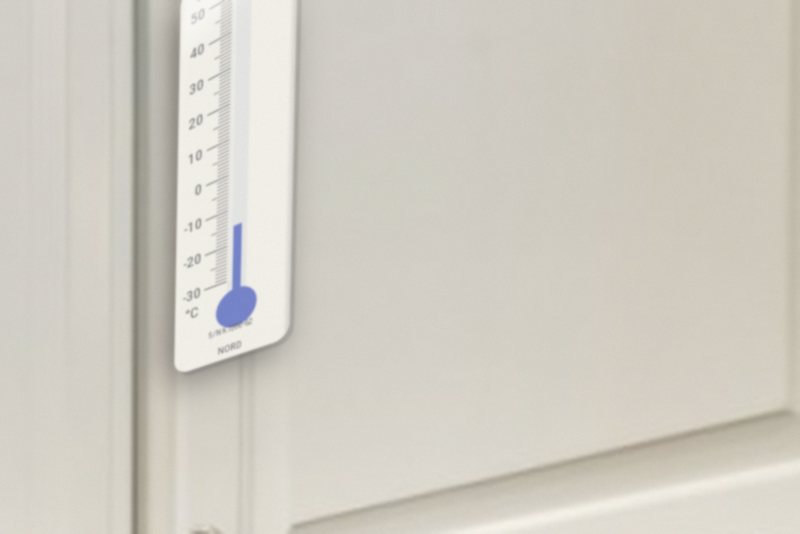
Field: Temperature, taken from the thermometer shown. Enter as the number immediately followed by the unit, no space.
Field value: -15°C
